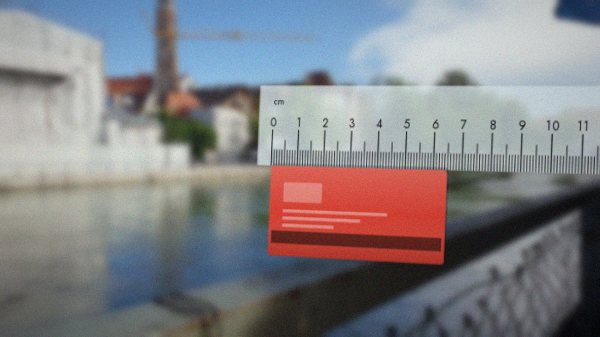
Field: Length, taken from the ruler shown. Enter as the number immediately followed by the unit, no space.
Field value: 6.5cm
